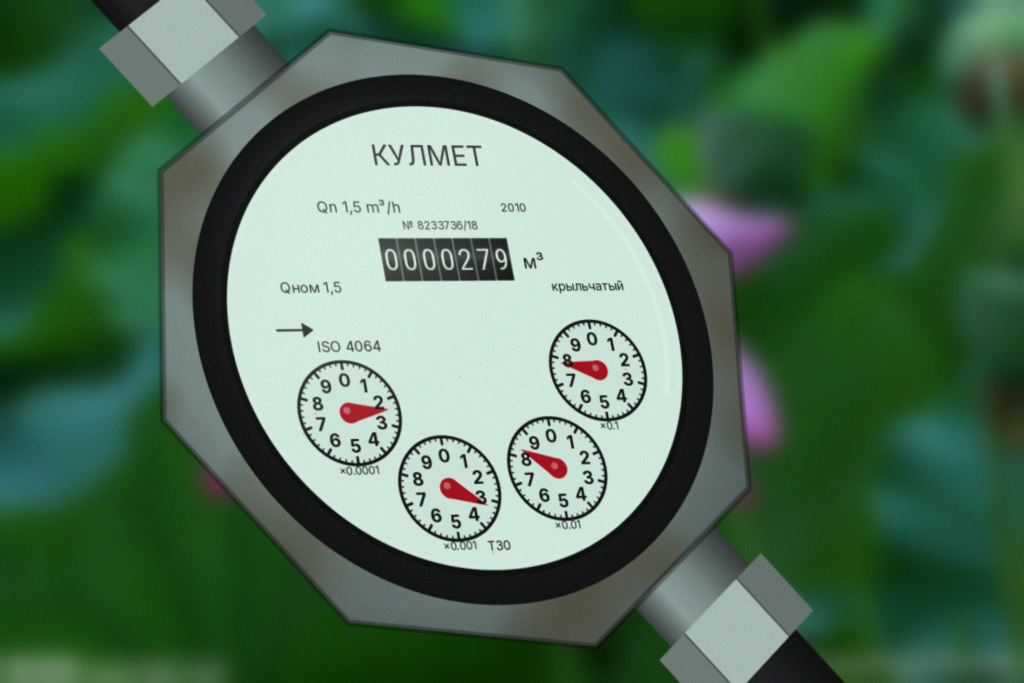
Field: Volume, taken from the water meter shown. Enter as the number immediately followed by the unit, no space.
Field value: 279.7832m³
